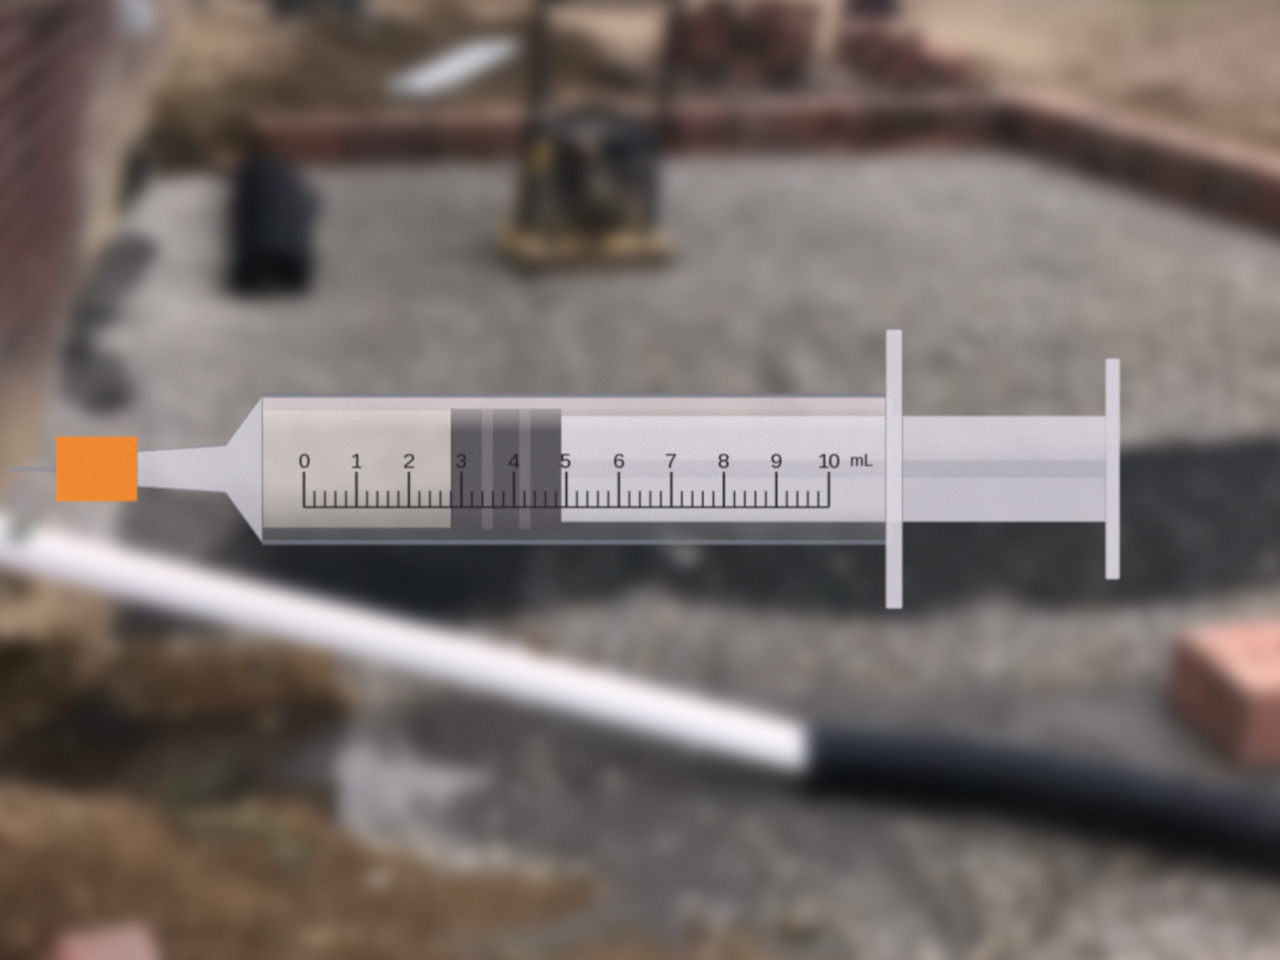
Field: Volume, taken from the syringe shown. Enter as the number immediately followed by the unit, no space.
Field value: 2.8mL
